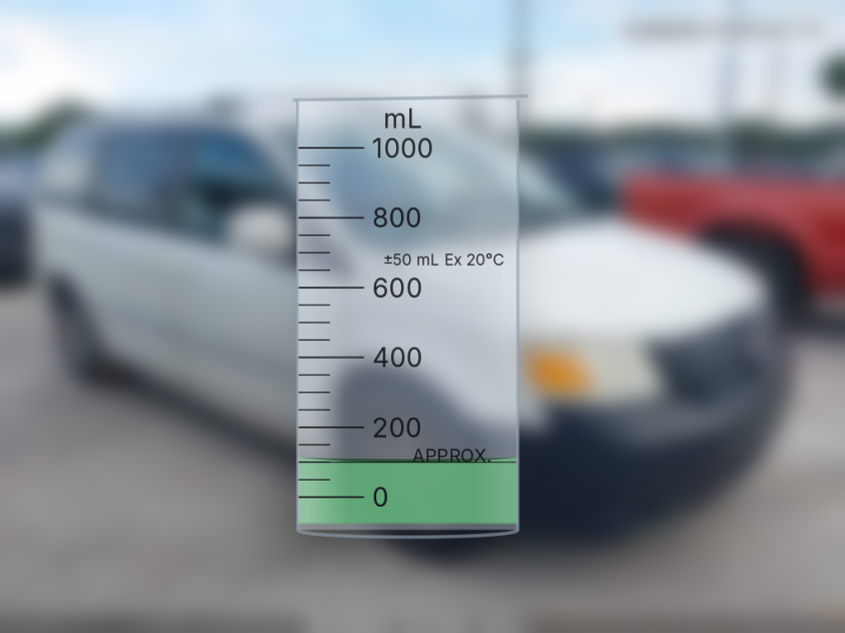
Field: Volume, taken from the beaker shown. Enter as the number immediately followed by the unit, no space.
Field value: 100mL
